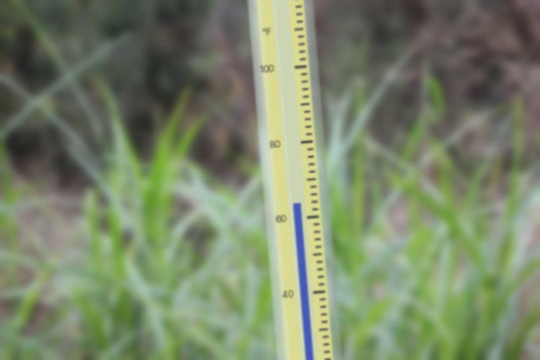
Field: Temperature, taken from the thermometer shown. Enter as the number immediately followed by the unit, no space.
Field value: 64°F
